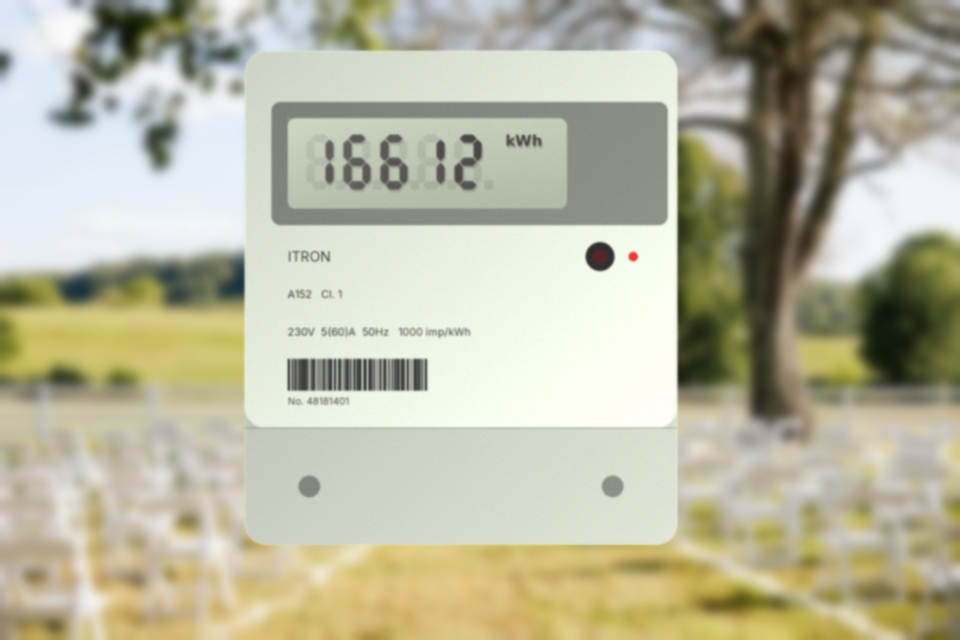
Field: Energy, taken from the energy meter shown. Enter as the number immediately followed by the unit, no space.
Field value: 16612kWh
